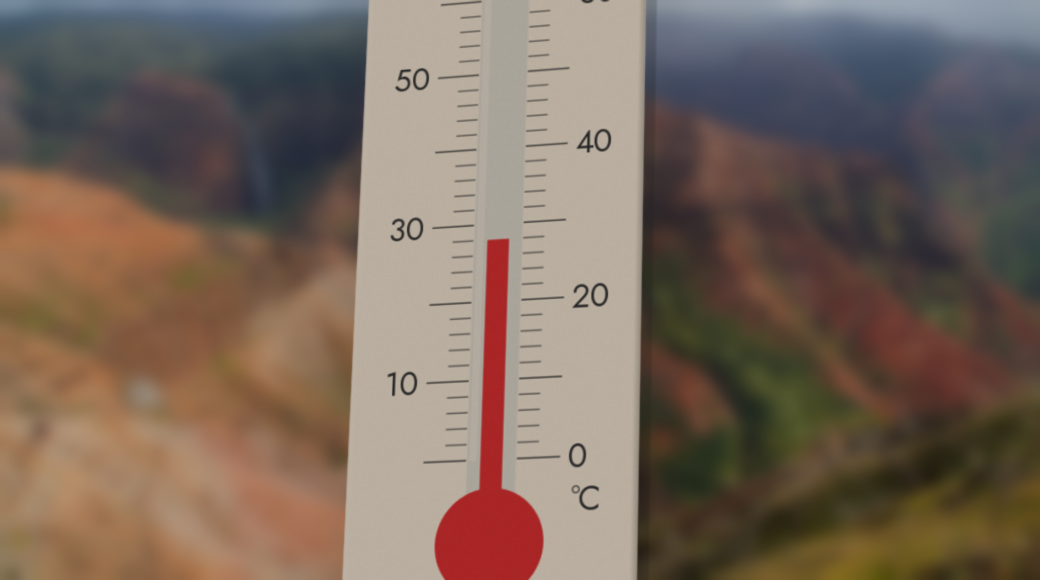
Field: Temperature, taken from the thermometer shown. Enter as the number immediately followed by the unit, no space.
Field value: 28°C
